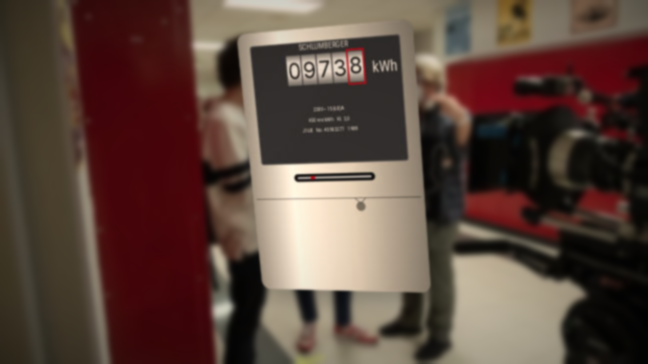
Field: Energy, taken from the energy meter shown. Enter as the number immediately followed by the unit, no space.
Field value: 973.8kWh
